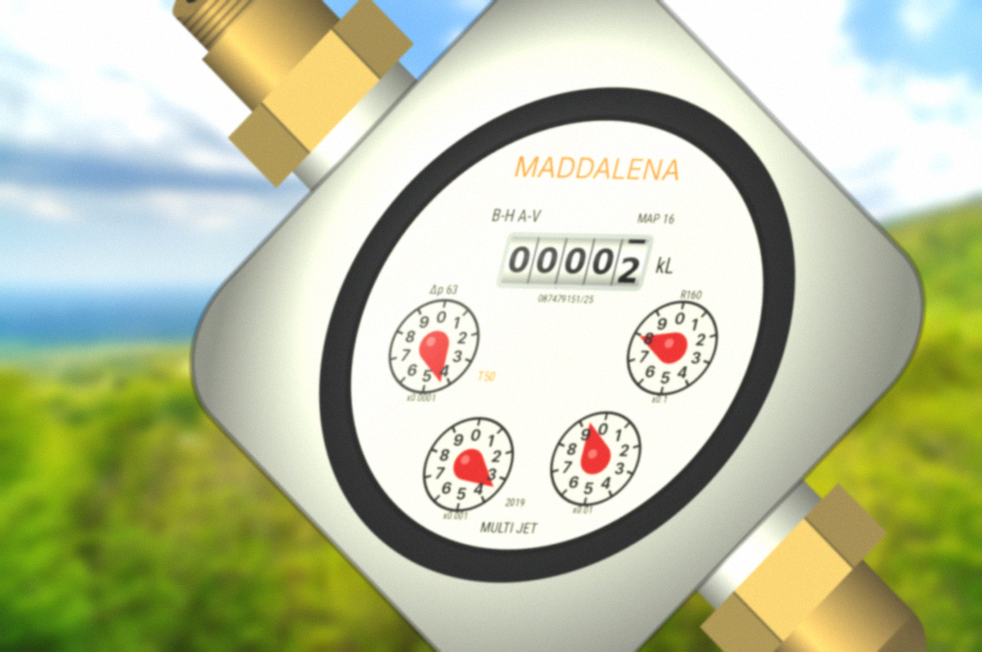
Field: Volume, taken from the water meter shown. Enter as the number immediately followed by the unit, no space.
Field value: 1.7934kL
